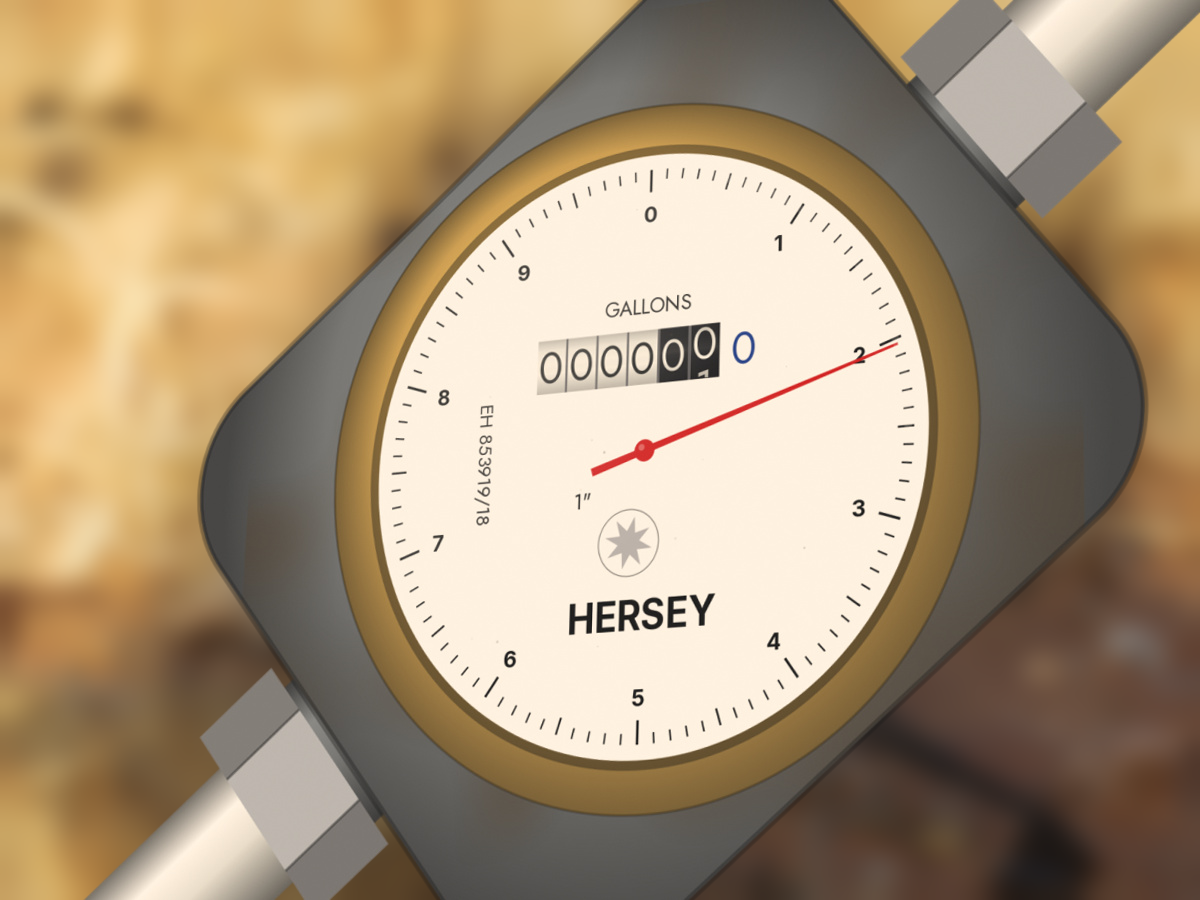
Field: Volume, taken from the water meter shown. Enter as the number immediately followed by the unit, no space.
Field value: 2.0gal
